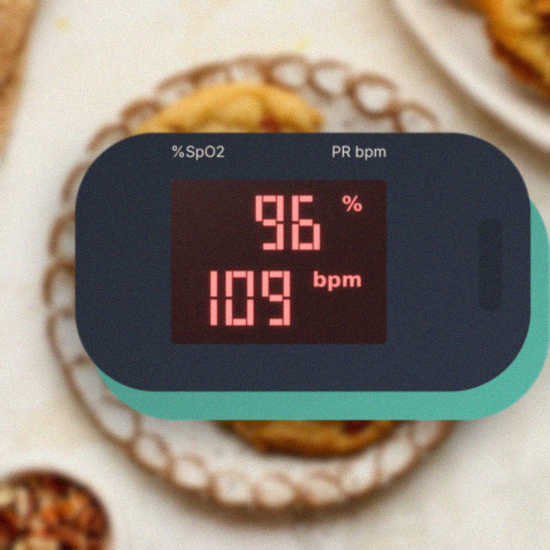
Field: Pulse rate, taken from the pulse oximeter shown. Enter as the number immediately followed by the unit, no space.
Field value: 109bpm
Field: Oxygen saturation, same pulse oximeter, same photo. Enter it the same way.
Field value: 96%
